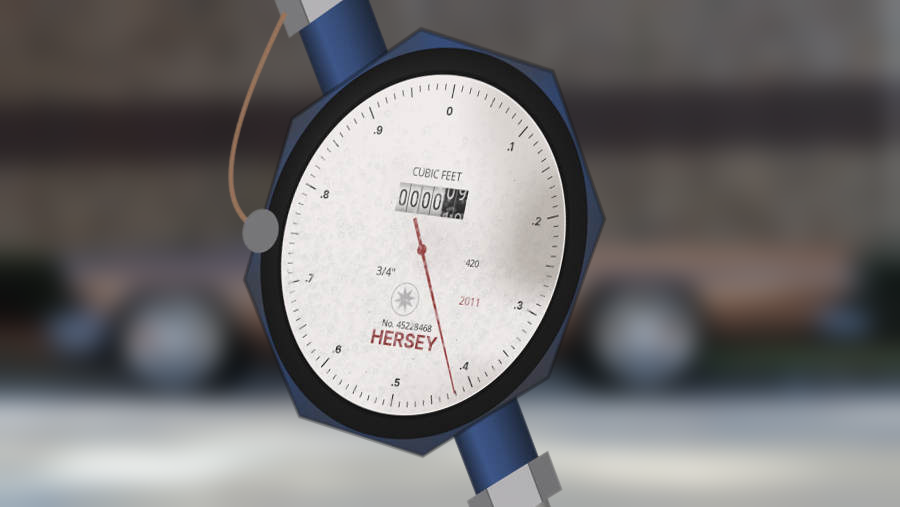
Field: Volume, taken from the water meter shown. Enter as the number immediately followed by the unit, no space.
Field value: 9.42ft³
